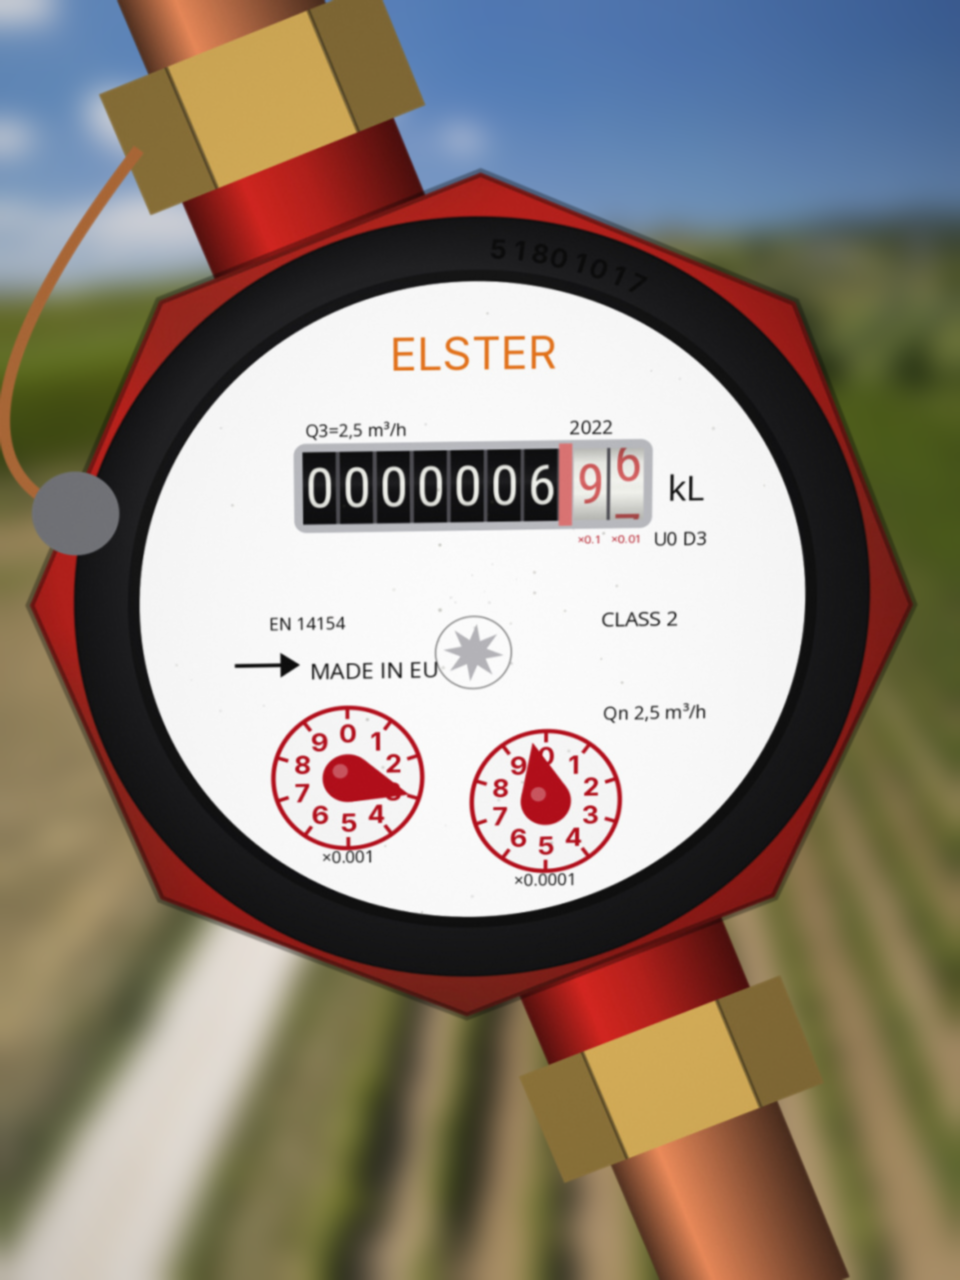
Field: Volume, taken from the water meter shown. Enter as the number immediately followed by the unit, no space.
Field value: 6.9629kL
